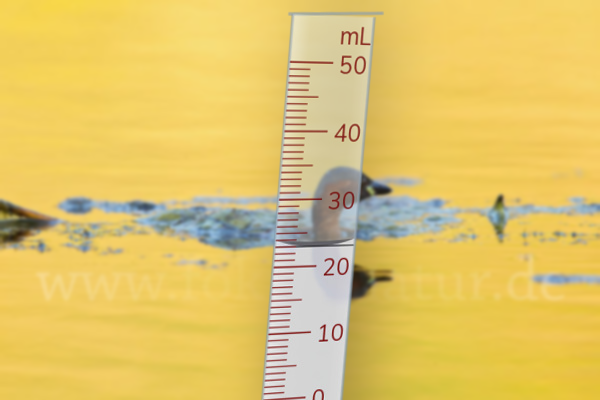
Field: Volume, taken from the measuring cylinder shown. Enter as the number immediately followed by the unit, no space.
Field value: 23mL
